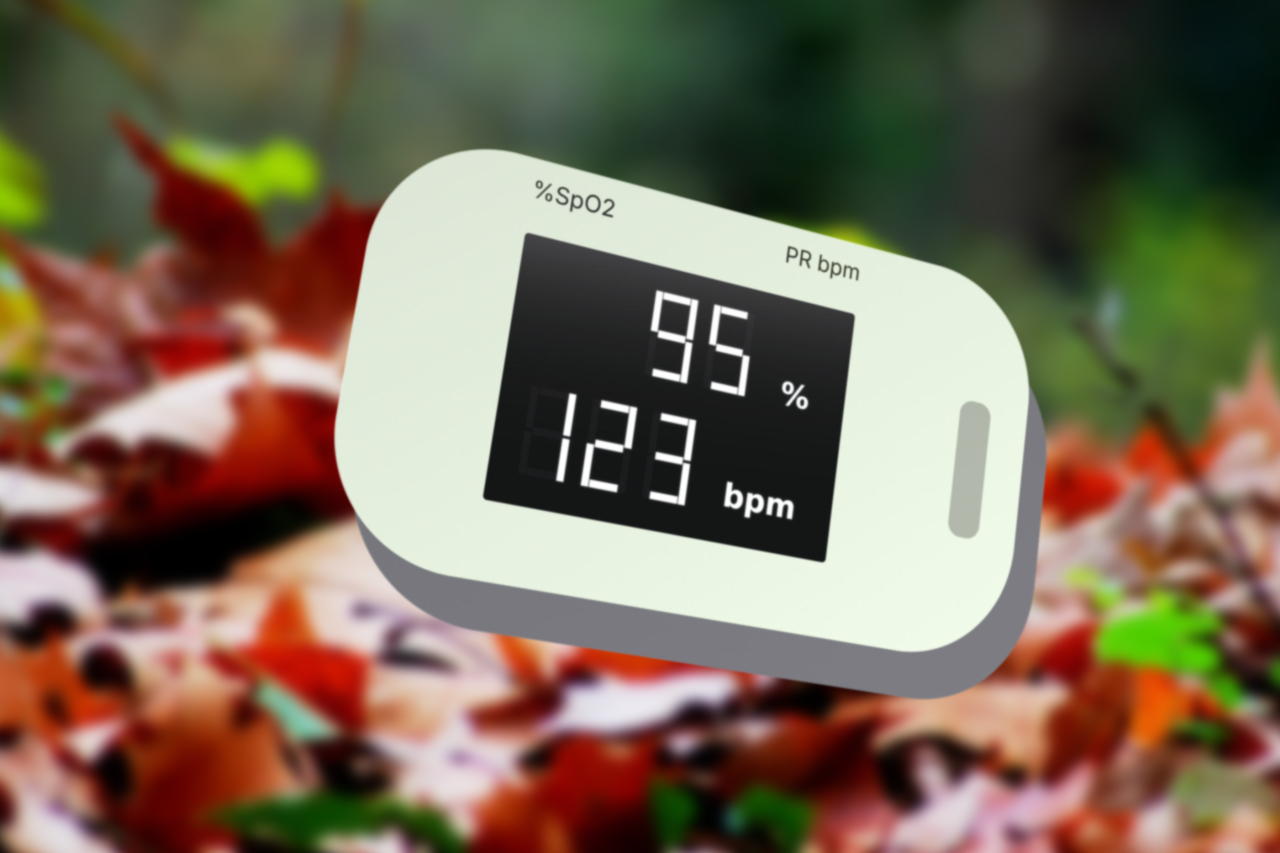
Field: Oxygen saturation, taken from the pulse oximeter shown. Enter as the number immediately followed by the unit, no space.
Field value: 95%
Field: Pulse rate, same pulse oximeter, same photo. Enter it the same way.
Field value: 123bpm
